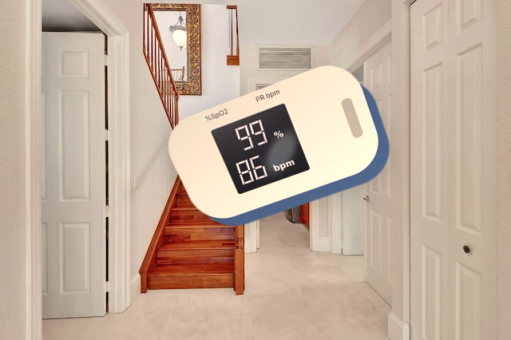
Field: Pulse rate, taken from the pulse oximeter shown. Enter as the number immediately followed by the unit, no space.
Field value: 86bpm
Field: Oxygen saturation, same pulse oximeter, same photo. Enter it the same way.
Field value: 99%
